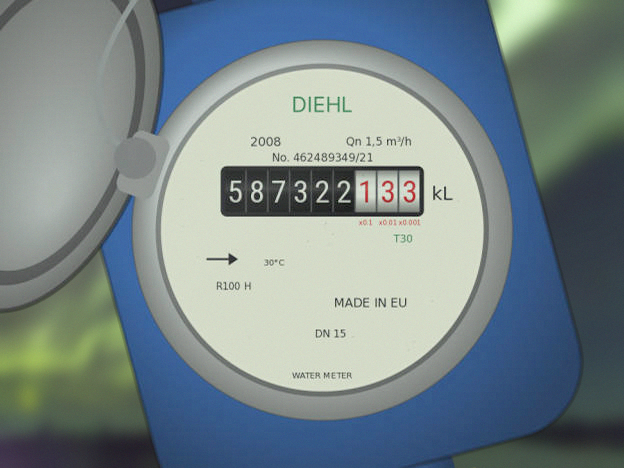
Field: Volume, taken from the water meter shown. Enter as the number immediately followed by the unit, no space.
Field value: 587322.133kL
